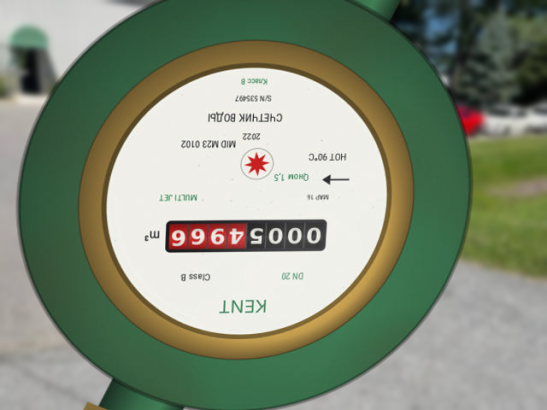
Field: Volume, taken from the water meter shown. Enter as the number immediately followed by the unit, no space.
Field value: 5.4966m³
